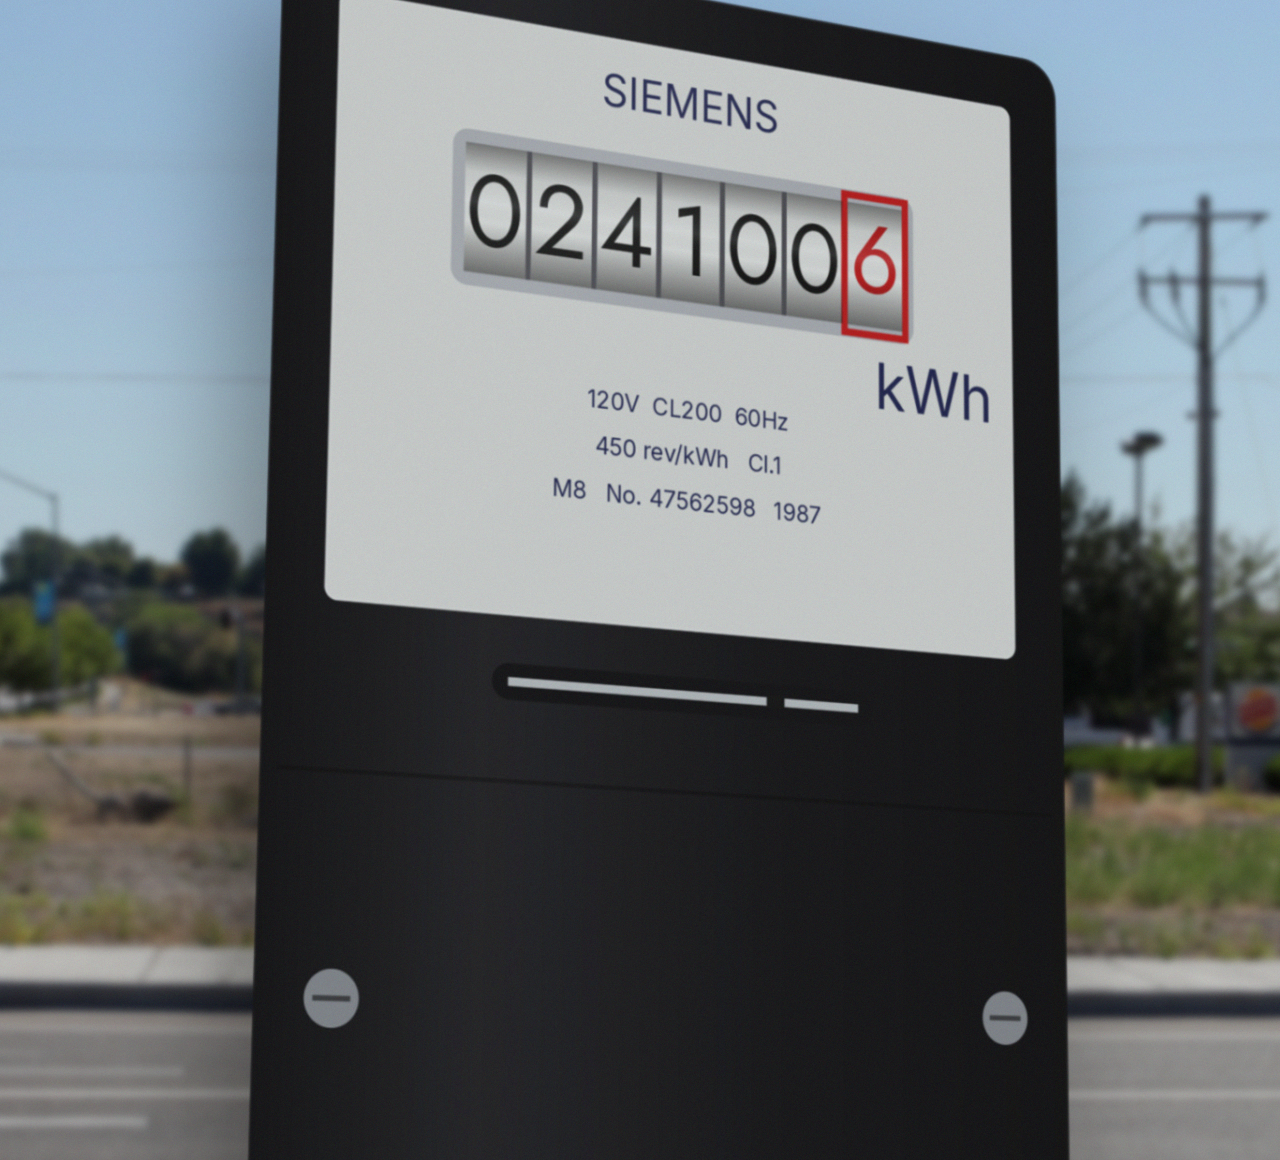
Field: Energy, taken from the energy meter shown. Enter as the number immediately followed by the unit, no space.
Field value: 24100.6kWh
